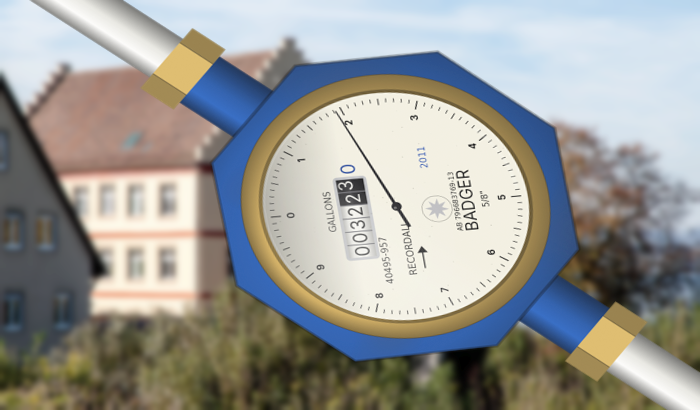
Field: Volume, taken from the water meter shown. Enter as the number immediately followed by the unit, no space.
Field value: 32231.9gal
